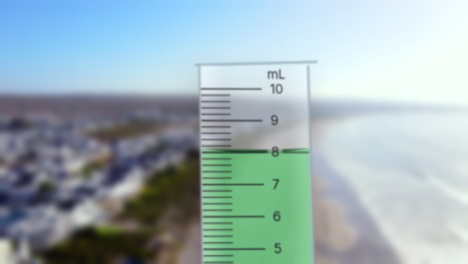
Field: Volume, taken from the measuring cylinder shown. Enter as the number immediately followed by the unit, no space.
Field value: 8mL
